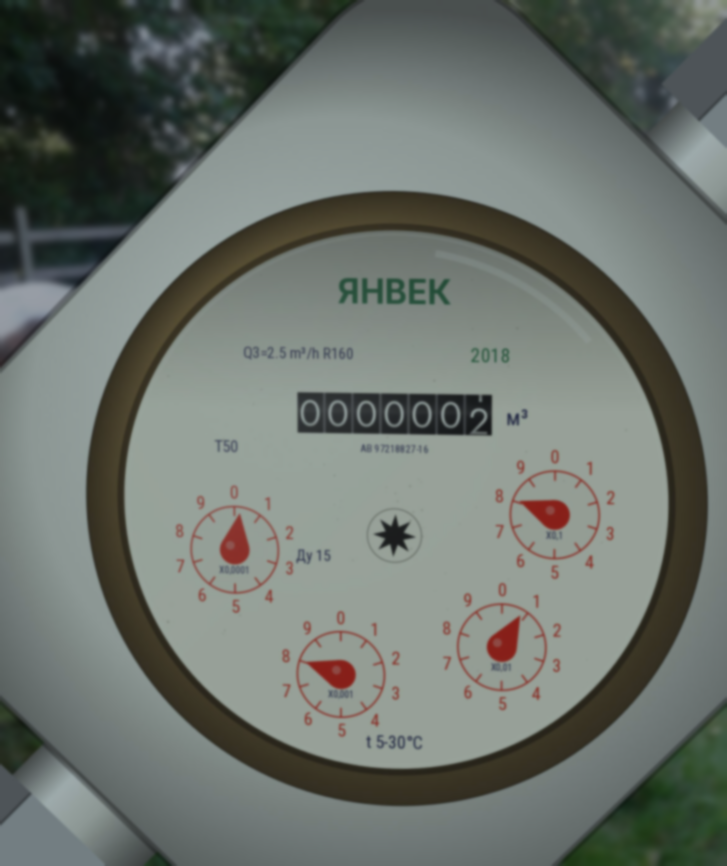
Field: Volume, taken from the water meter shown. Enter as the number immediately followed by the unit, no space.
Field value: 1.8080m³
